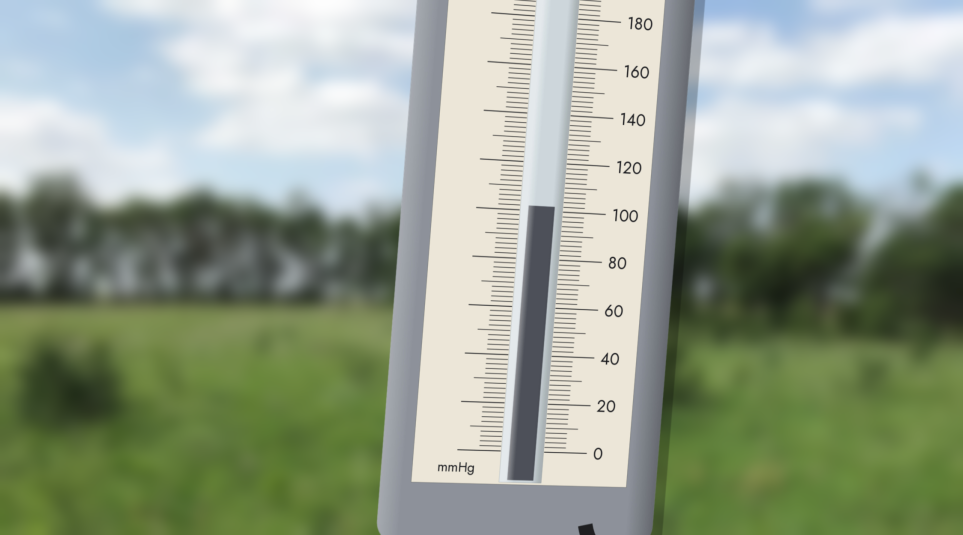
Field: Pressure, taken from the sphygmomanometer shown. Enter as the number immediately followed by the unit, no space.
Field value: 102mmHg
